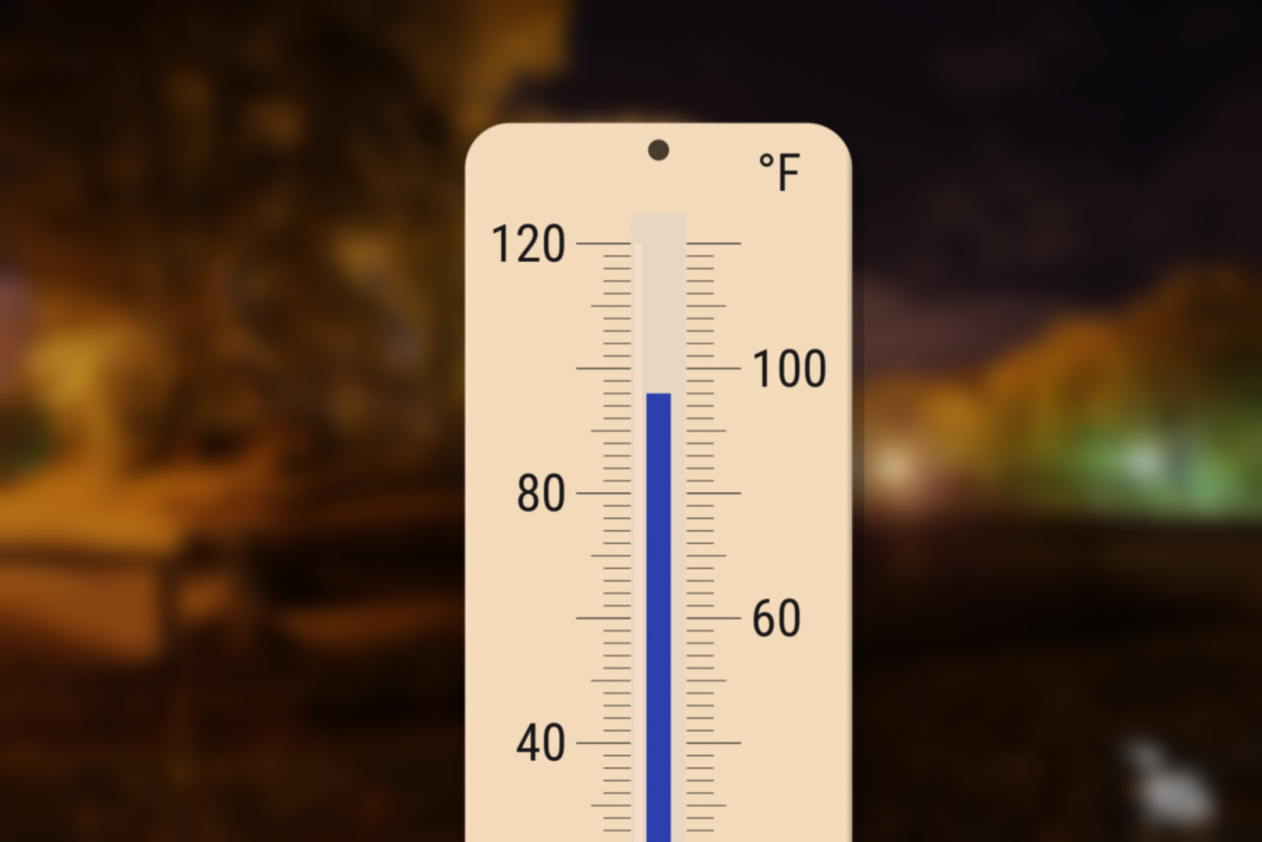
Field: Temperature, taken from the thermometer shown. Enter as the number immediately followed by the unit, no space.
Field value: 96°F
